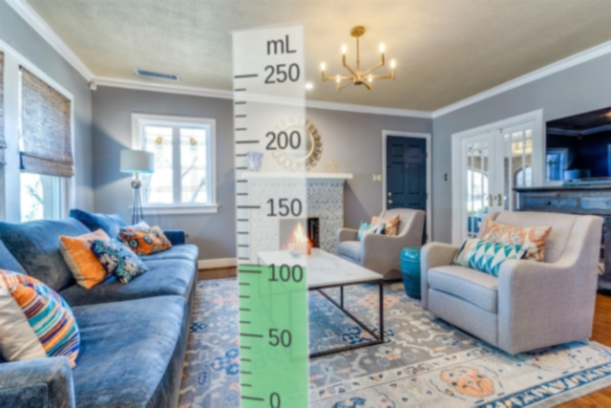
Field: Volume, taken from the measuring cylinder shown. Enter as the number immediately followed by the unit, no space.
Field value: 105mL
